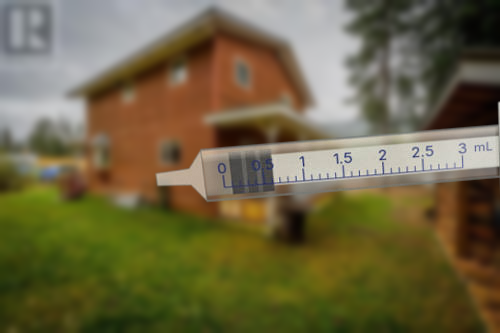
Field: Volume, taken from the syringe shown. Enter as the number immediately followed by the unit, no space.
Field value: 0.1mL
